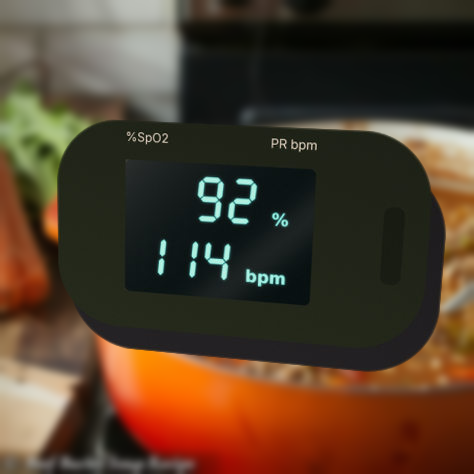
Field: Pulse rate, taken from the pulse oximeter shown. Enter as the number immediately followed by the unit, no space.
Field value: 114bpm
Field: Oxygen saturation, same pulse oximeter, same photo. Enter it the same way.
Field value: 92%
